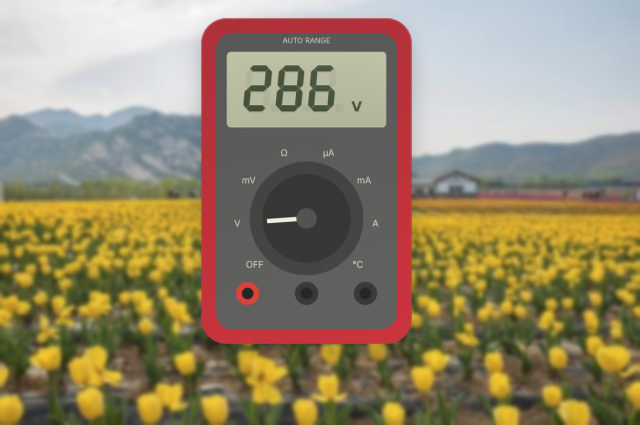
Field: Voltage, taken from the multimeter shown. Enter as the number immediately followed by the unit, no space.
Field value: 286V
